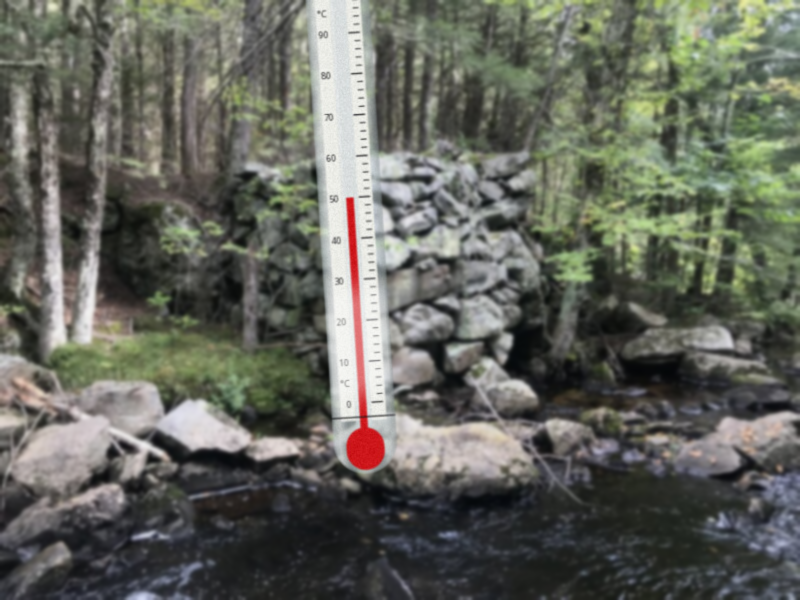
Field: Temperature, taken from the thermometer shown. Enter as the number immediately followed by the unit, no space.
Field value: 50°C
